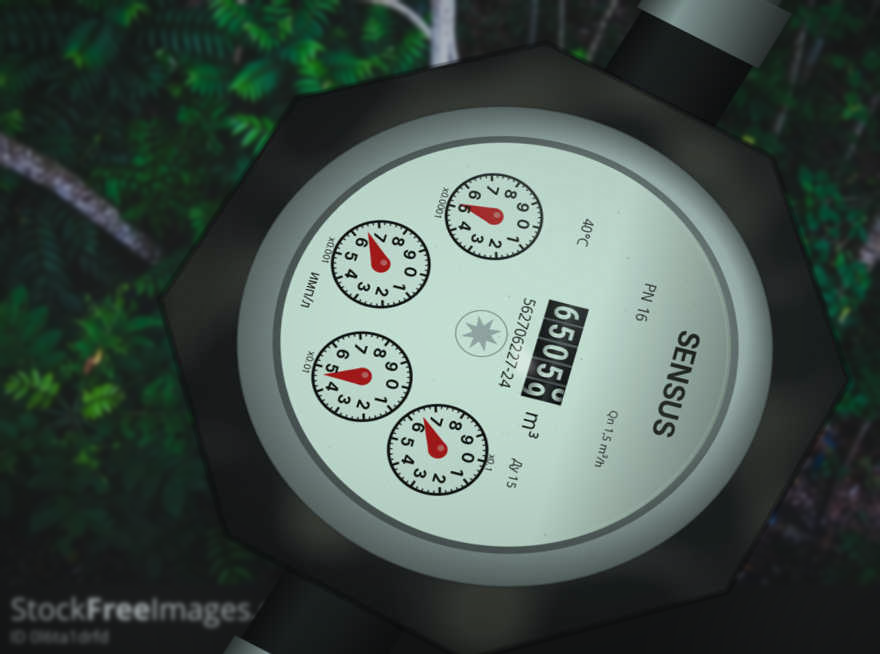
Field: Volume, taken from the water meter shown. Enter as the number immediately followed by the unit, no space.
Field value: 65058.6465m³
